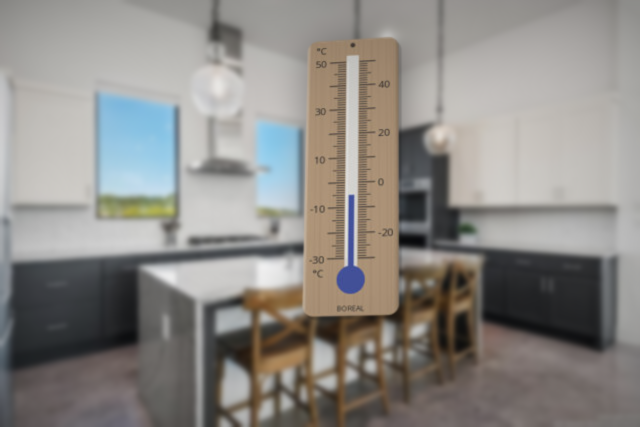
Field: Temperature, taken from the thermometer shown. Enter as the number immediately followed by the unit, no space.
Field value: -5°C
